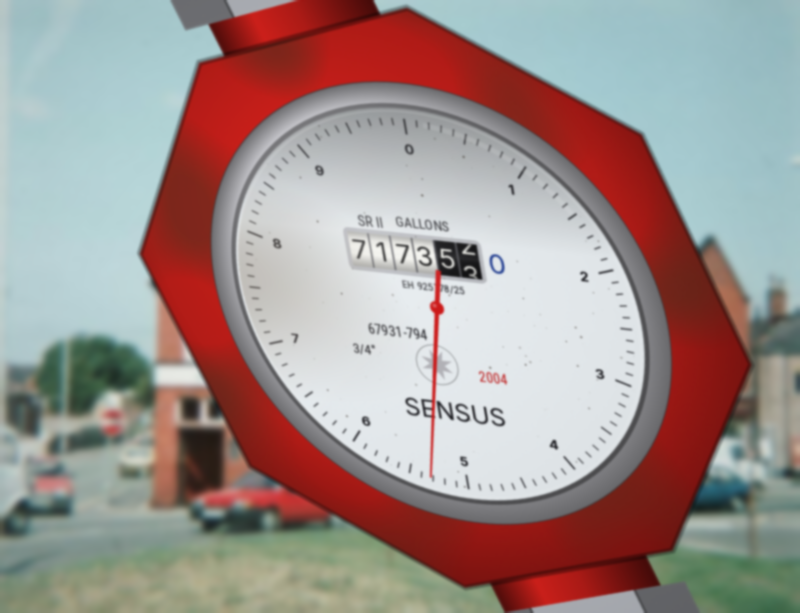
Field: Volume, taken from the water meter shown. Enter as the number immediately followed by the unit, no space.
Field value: 7173525.3gal
